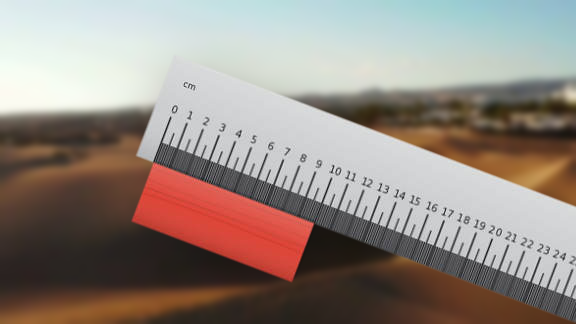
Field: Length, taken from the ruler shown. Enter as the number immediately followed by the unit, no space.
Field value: 10cm
